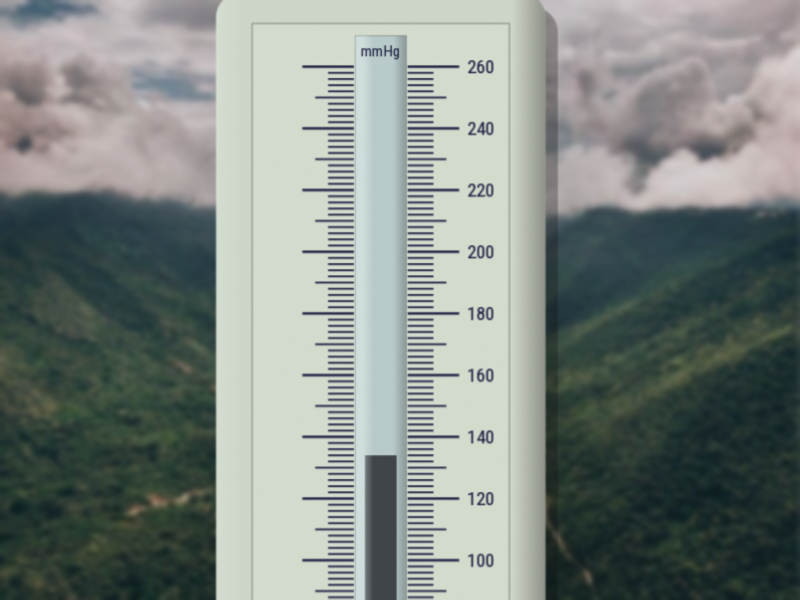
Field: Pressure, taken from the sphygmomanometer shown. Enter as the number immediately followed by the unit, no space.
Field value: 134mmHg
